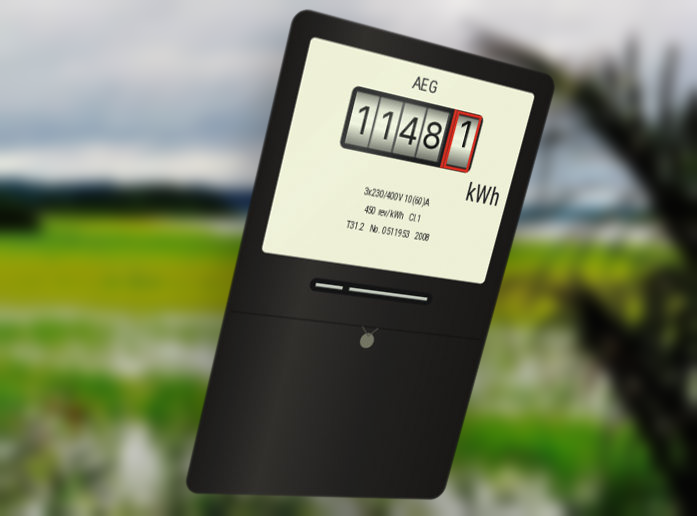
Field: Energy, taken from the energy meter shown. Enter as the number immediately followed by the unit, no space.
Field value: 1148.1kWh
